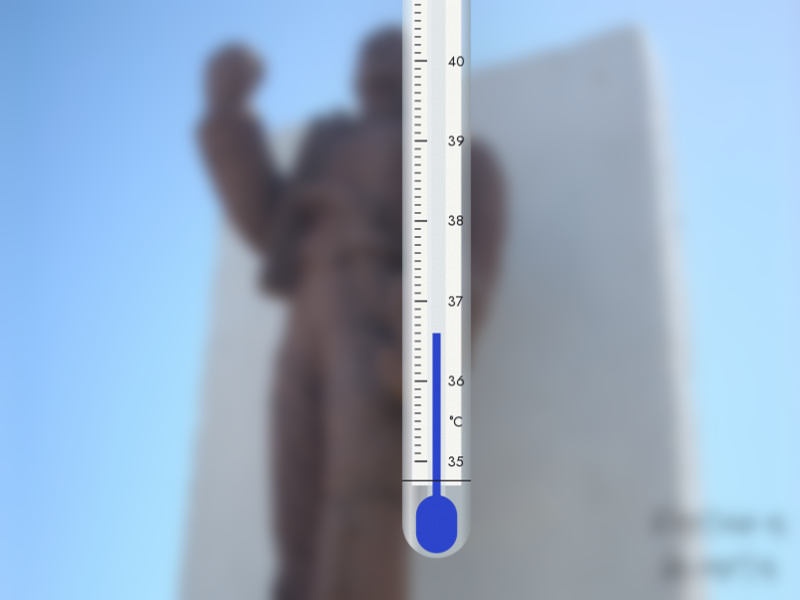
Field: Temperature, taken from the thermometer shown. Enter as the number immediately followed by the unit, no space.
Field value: 36.6°C
